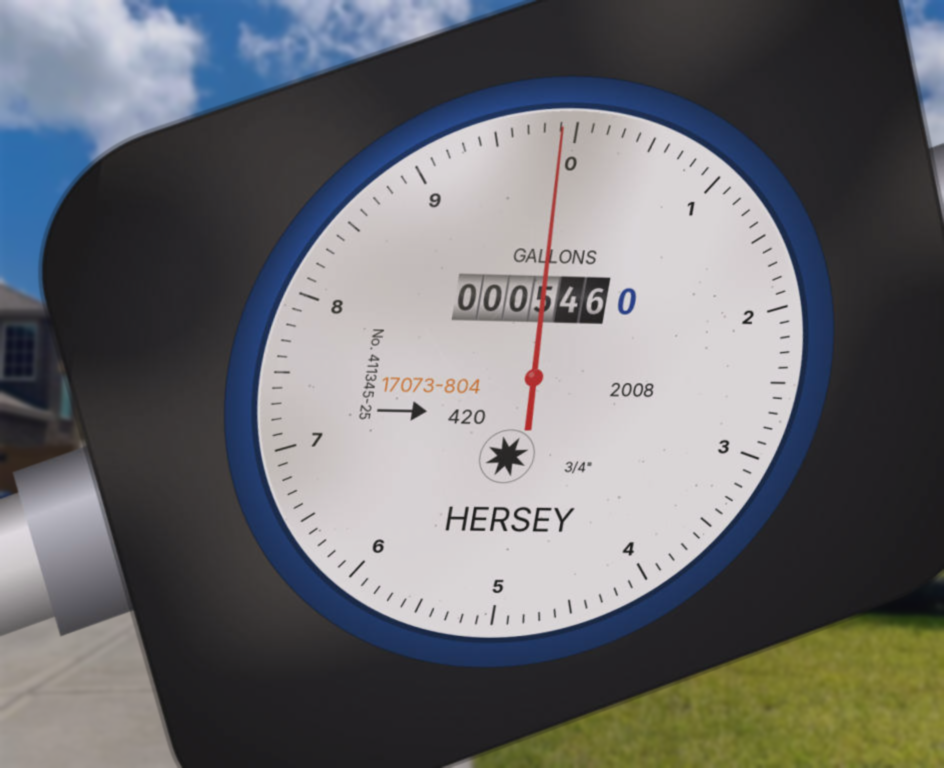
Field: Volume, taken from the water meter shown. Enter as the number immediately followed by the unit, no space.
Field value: 5459.9gal
